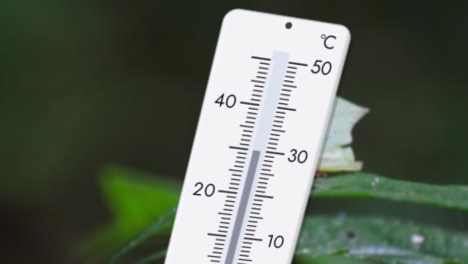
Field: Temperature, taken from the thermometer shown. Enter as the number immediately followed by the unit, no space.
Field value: 30°C
